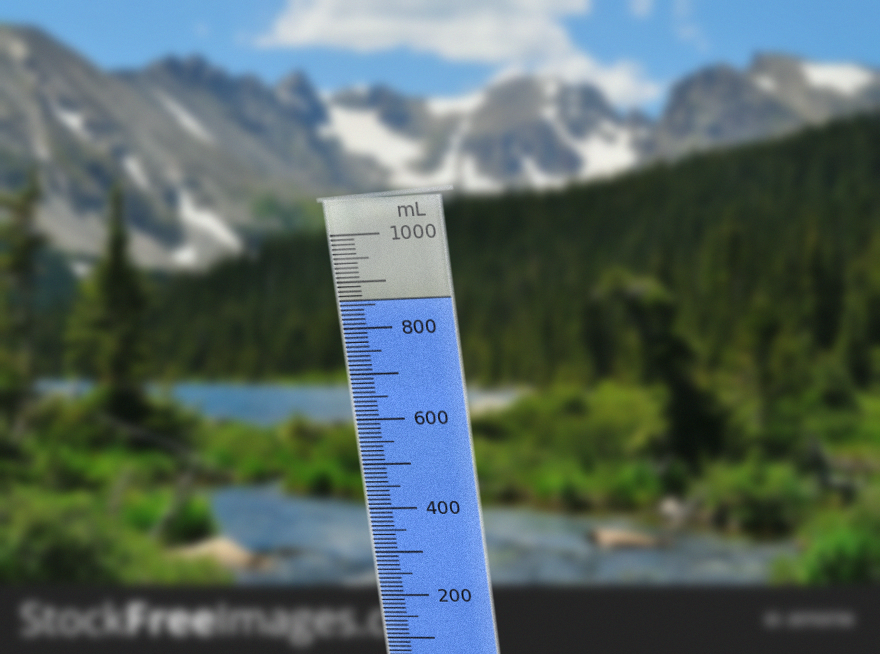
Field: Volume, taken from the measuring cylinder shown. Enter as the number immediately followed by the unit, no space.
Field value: 860mL
